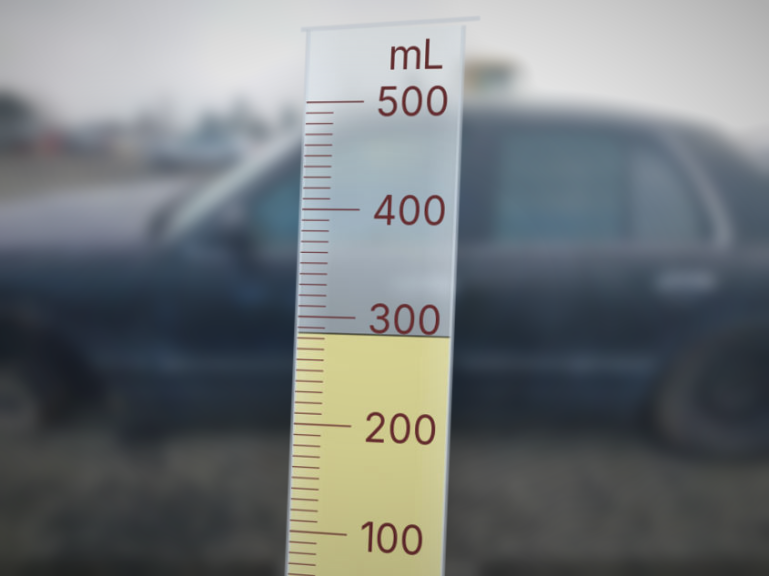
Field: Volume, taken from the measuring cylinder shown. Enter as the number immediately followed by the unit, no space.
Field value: 285mL
